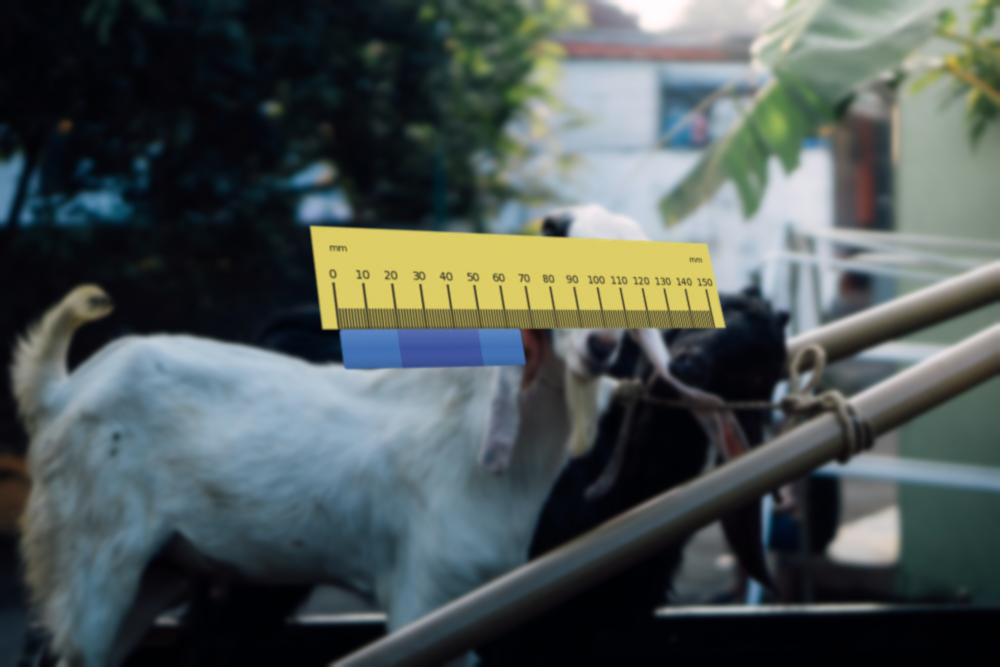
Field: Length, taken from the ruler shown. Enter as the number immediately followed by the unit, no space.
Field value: 65mm
